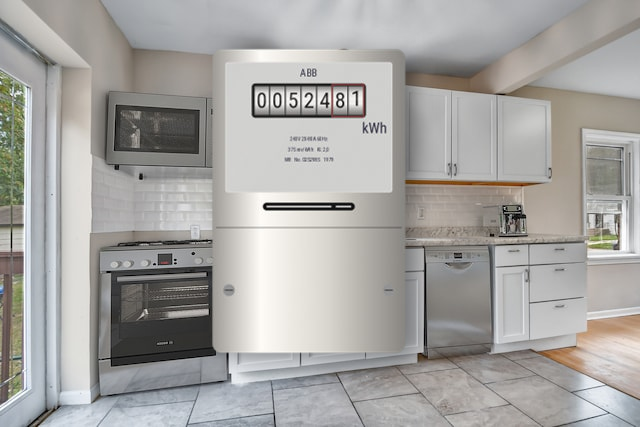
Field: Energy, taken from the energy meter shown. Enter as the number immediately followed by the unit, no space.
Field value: 524.81kWh
